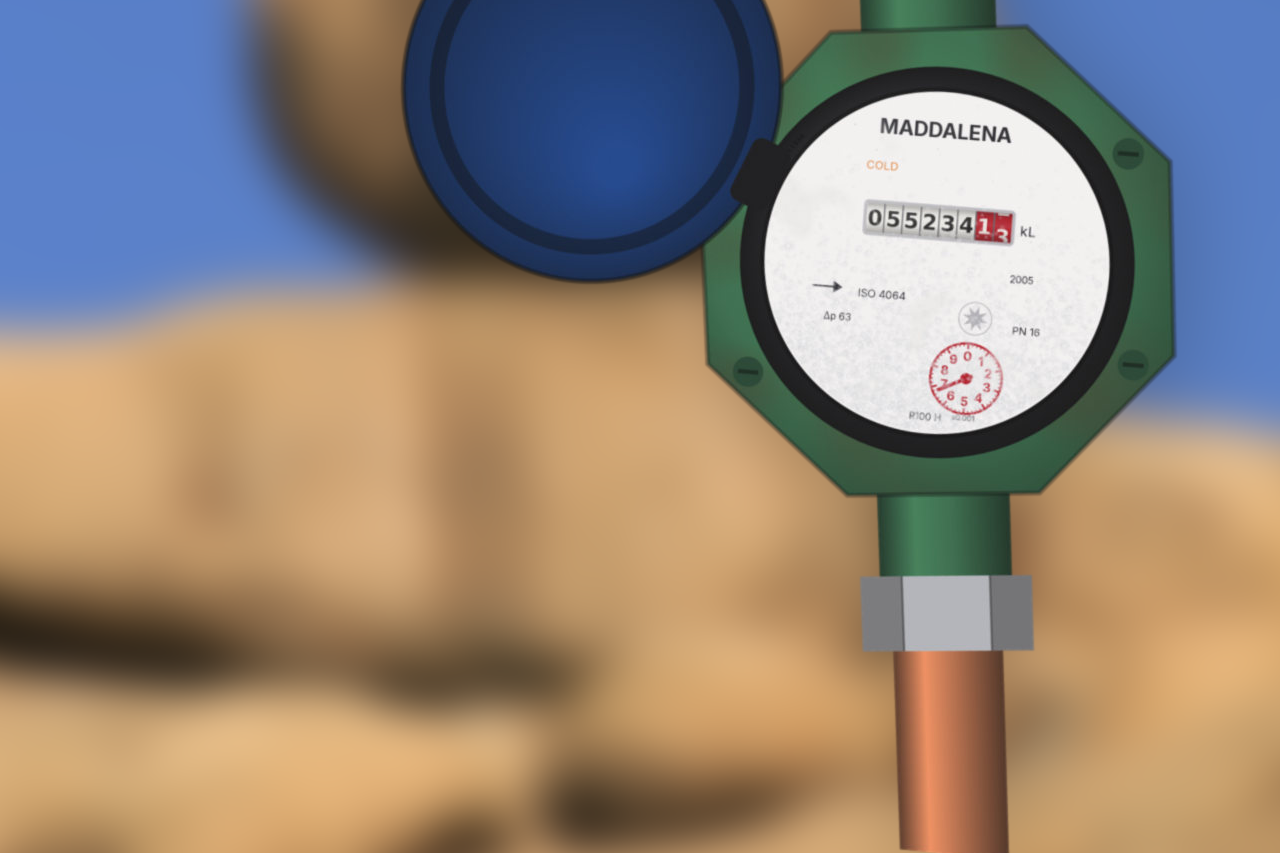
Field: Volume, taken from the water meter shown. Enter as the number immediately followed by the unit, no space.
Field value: 55234.126kL
